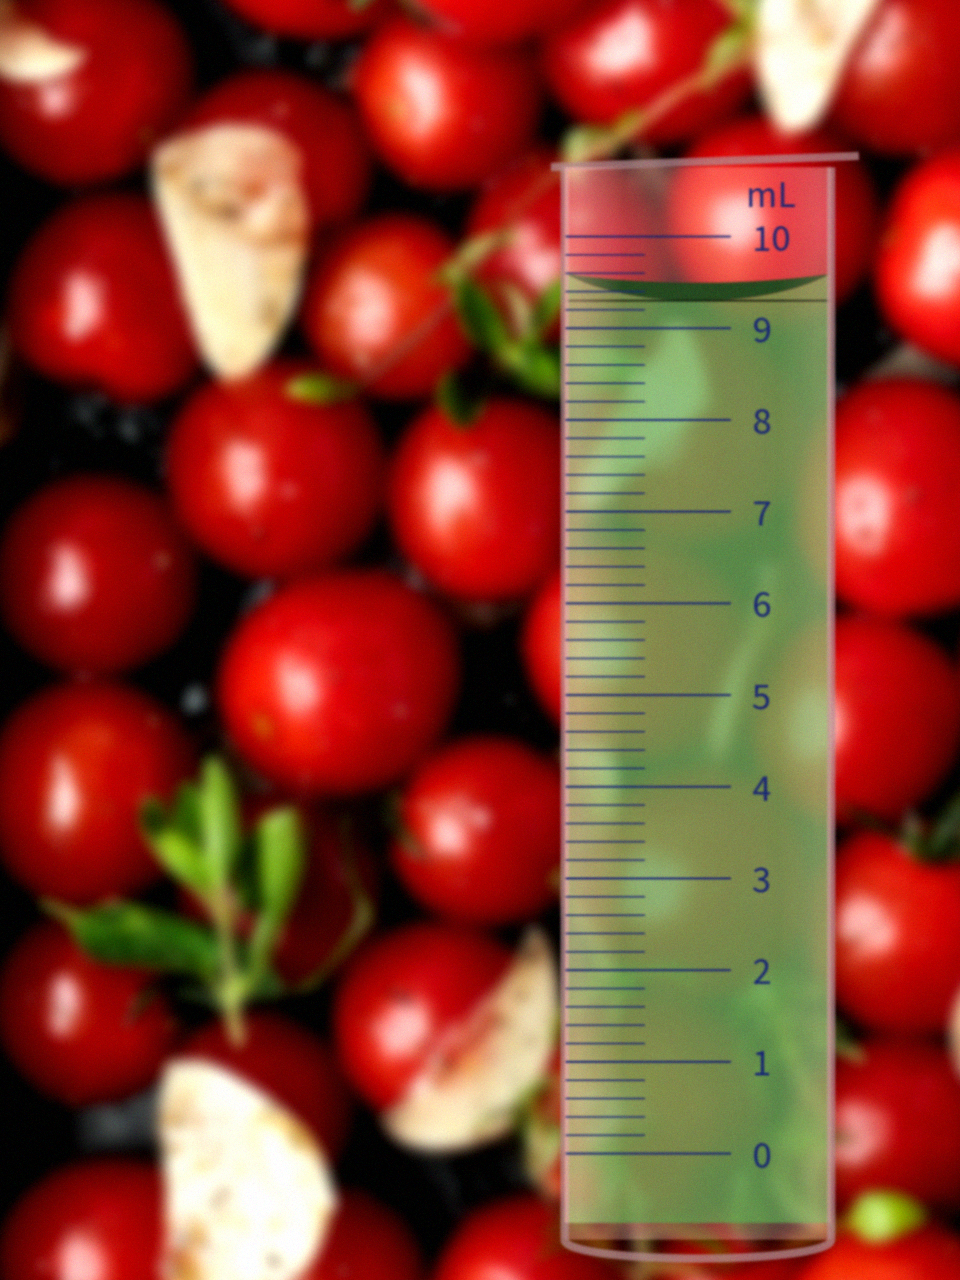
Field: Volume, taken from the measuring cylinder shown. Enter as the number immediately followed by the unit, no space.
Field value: 9.3mL
